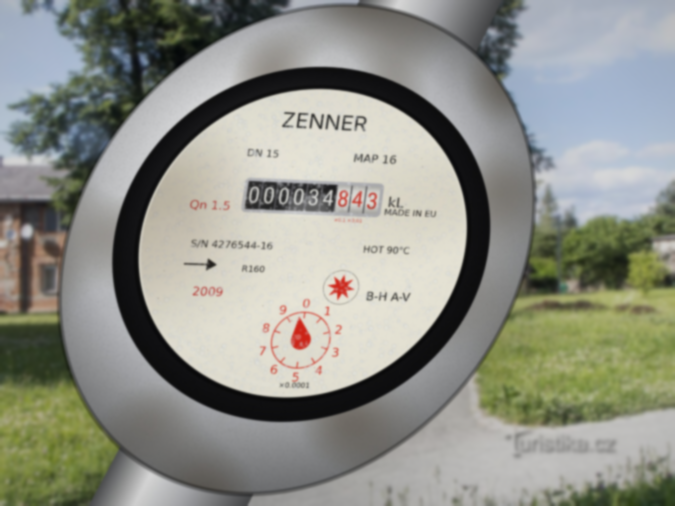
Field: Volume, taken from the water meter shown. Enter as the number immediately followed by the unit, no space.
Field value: 34.8429kL
